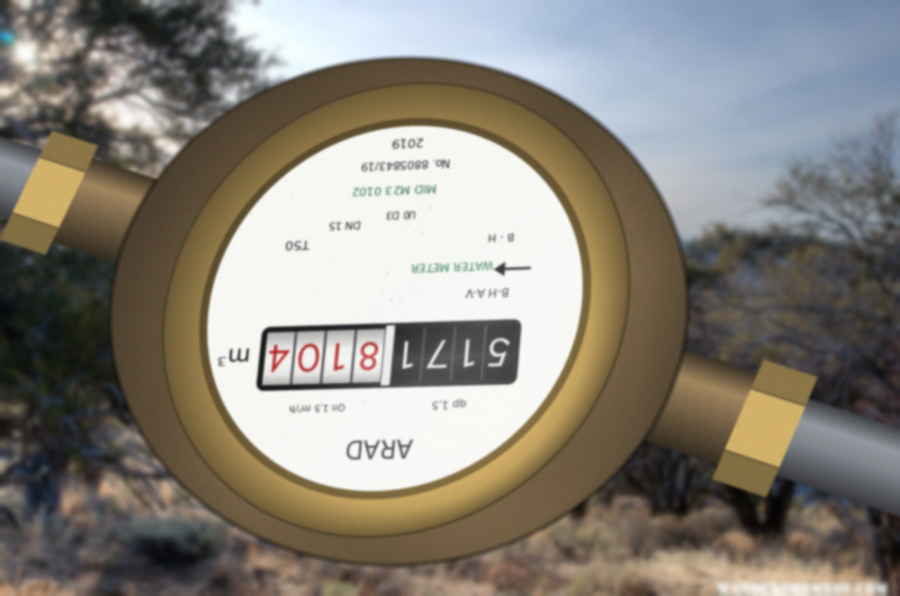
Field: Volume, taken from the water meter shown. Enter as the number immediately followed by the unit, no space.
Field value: 5171.8104m³
